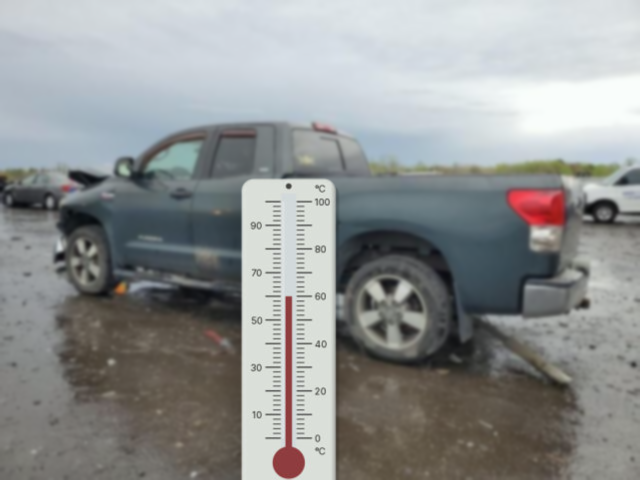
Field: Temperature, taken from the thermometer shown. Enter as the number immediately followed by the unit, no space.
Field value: 60°C
